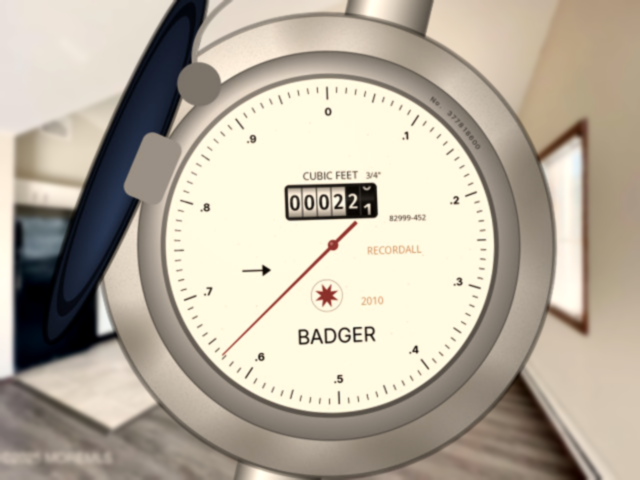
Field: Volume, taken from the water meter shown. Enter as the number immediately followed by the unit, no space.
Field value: 220.63ft³
